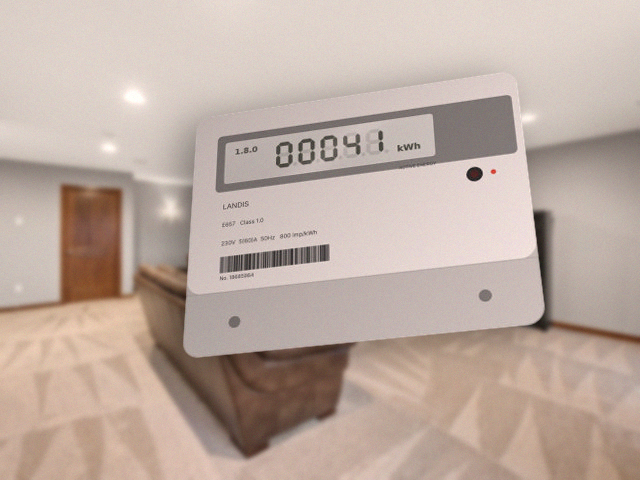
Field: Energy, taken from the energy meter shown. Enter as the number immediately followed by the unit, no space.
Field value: 41kWh
